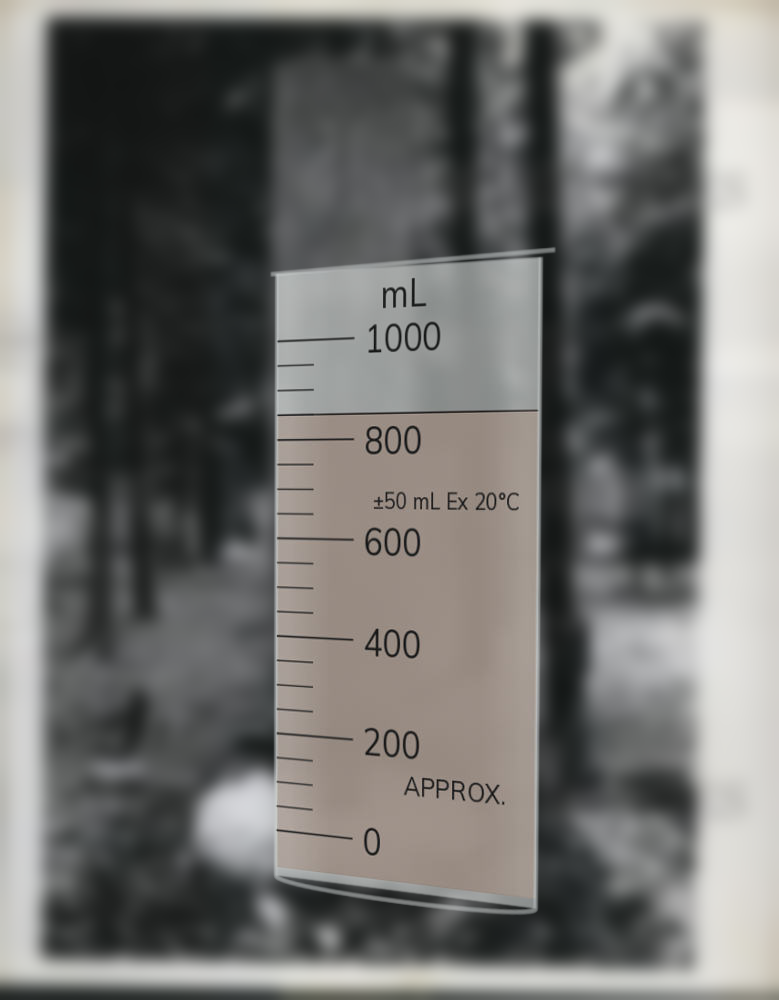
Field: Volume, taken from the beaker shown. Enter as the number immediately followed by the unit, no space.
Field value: 850mL
